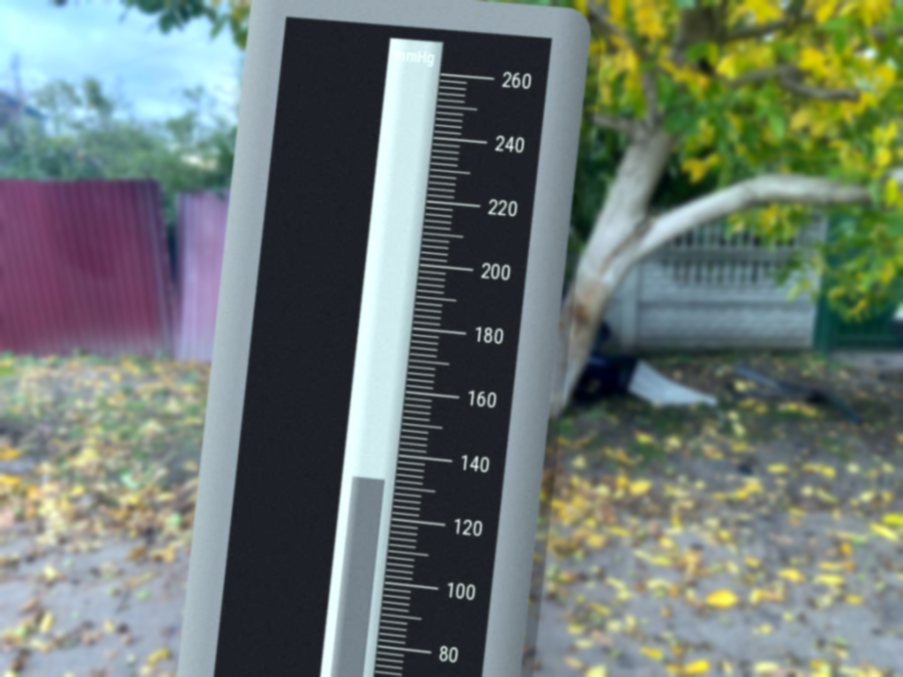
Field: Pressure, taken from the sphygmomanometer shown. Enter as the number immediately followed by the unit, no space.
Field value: 132mmHg
